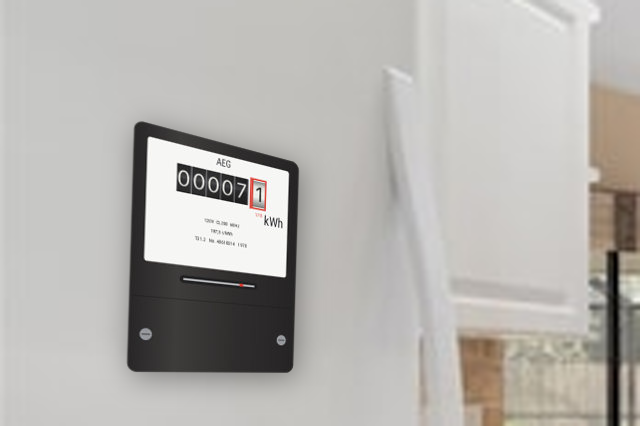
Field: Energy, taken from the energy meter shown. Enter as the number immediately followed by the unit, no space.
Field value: 7.1kWh
